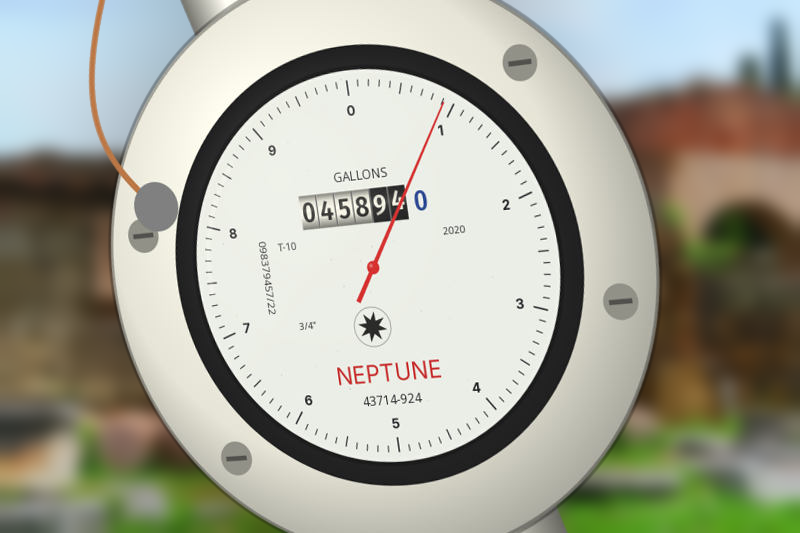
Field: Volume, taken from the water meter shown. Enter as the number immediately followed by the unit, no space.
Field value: 458940.9gal
